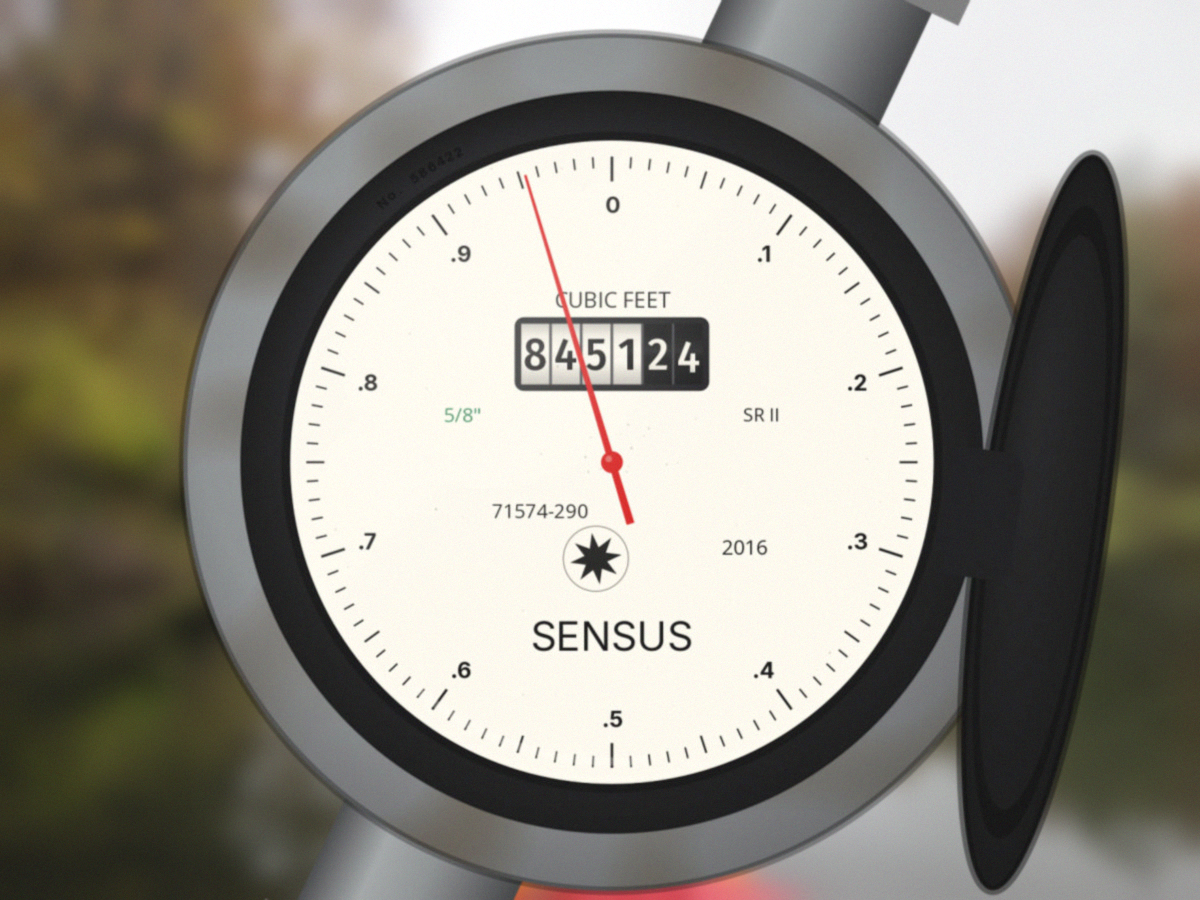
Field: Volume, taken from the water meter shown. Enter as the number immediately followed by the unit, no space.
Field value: 845123.95ft³
